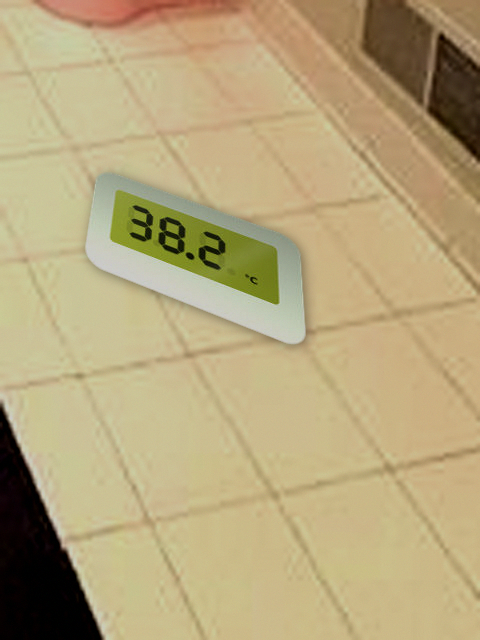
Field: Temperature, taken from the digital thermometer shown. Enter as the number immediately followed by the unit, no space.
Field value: 38.2°C
